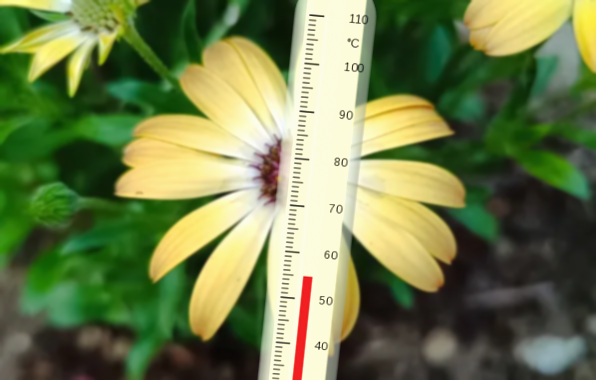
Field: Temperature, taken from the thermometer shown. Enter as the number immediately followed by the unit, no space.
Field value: 55°C
